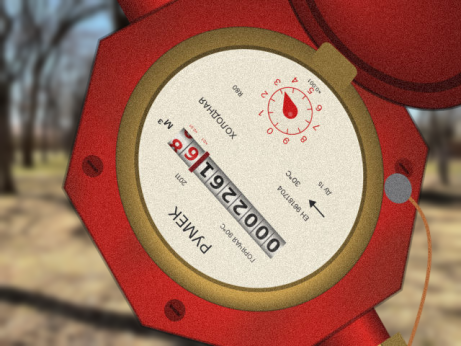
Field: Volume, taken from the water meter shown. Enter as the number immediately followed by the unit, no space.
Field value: 2261.683m³
